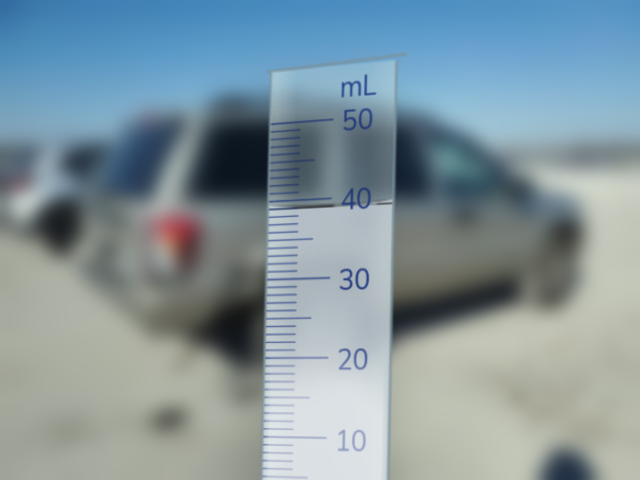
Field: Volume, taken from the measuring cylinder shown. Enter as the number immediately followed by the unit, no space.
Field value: 39mL
